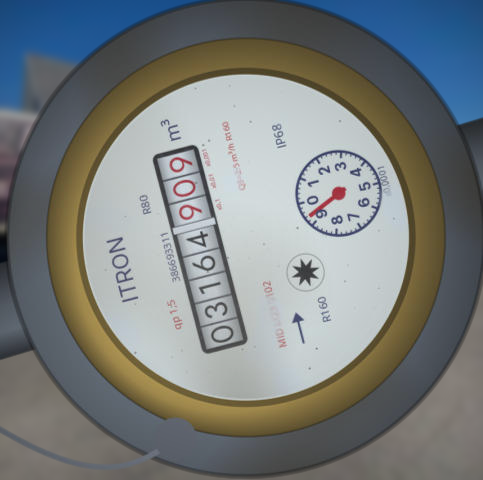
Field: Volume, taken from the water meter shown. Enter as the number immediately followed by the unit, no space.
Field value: 3164.9089m³
